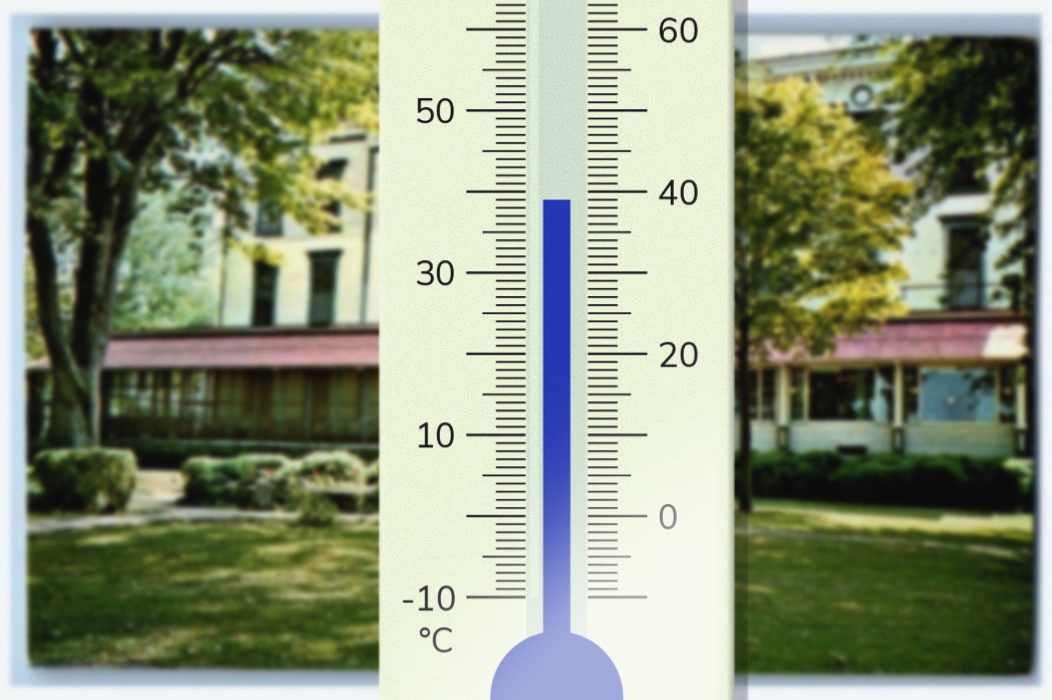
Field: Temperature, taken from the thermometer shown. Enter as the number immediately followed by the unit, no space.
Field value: 39°C
